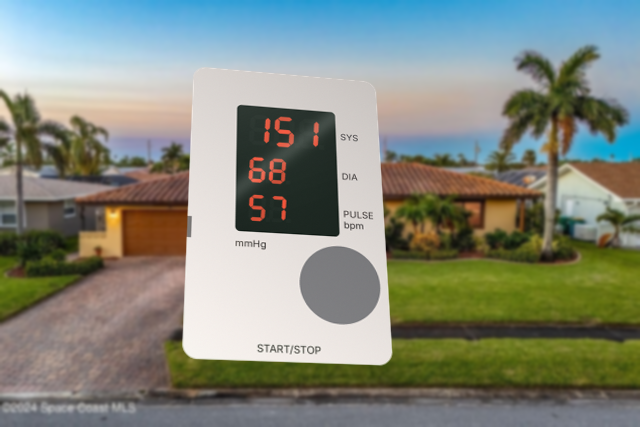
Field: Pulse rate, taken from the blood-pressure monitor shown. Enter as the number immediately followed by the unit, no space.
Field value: 57bpm
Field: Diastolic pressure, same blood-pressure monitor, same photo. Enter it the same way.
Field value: 68mmHg
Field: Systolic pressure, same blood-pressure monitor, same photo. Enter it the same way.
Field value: 151mmHg
